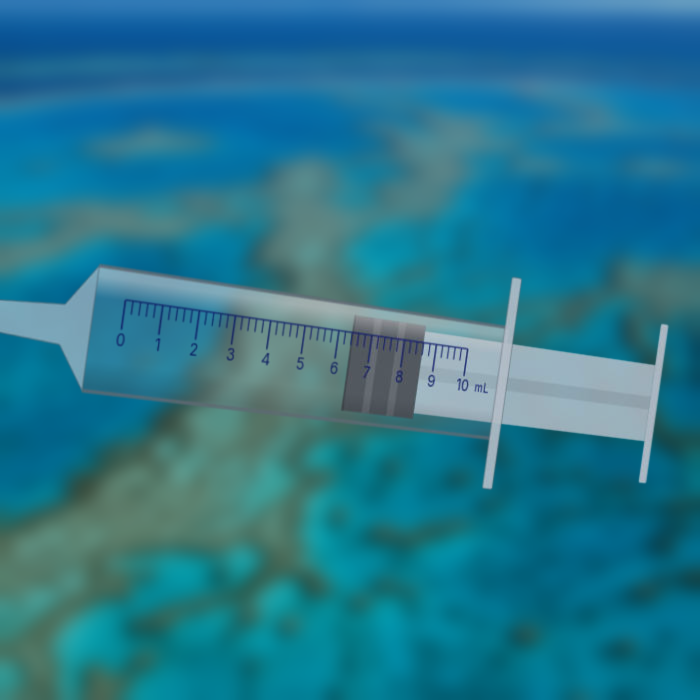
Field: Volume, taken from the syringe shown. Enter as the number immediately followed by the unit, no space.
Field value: 6.4mL
